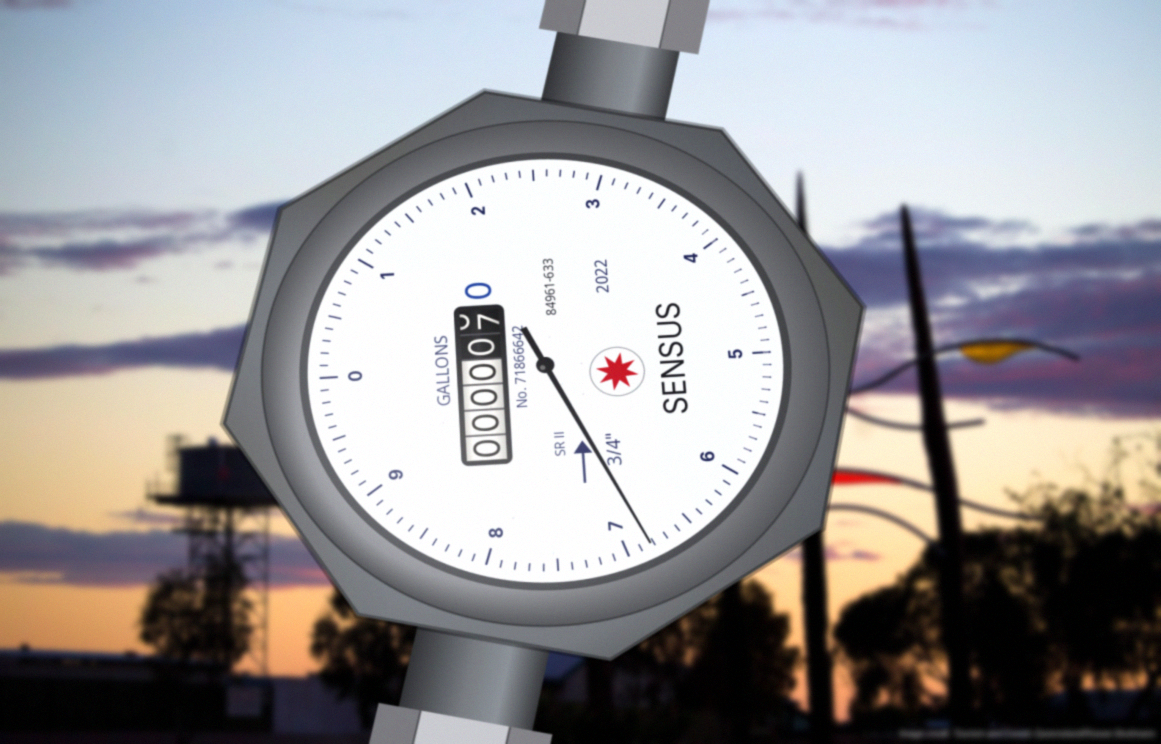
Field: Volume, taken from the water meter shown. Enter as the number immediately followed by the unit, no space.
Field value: 66.8gal
